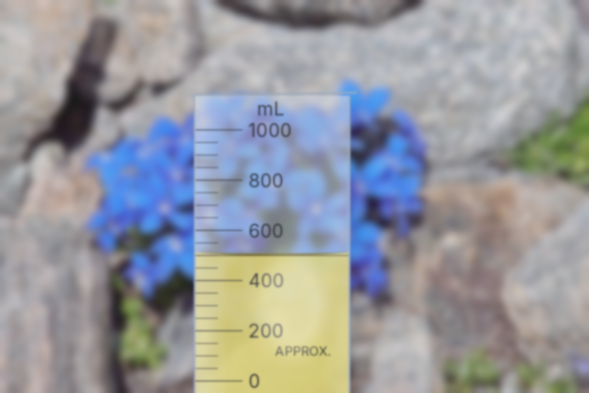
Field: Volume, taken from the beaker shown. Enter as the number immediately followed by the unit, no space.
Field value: 500mL
